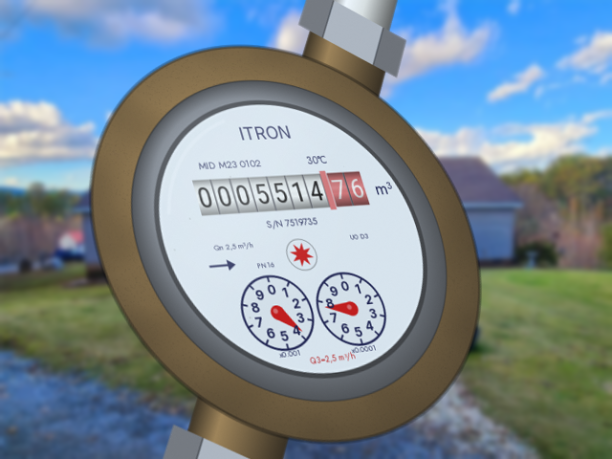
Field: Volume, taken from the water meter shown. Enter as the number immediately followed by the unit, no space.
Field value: 5514.7637m³
